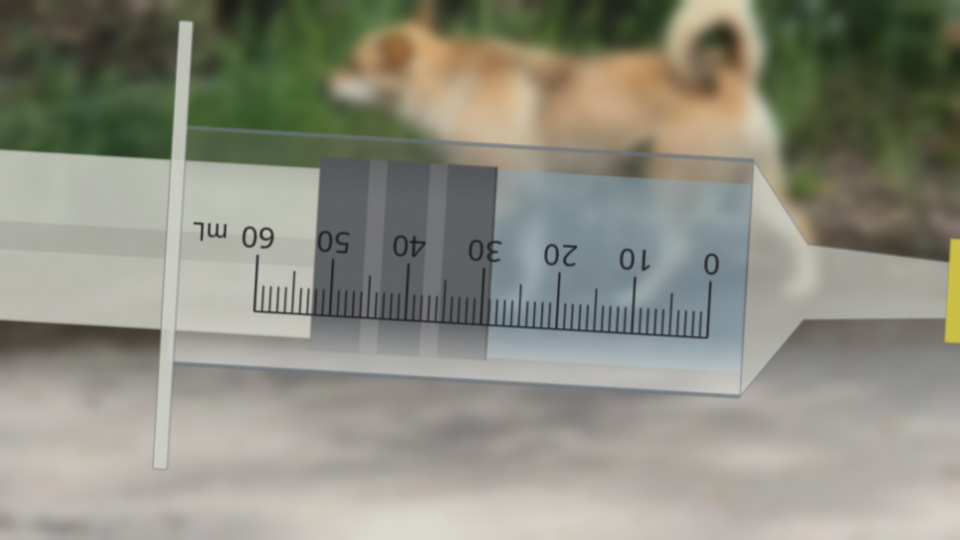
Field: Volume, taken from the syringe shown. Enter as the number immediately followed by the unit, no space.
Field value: 29mL
